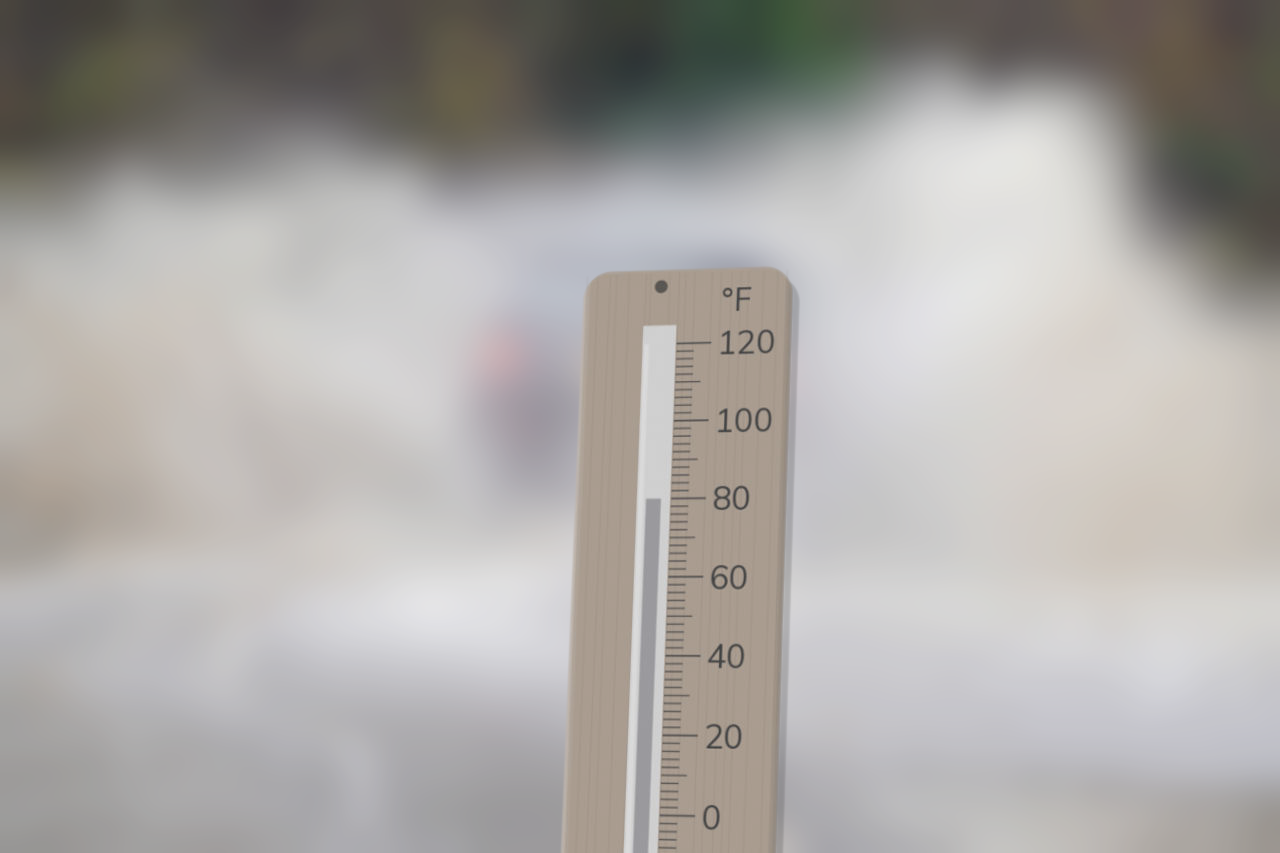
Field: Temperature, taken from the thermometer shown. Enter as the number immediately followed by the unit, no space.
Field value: 80°F
